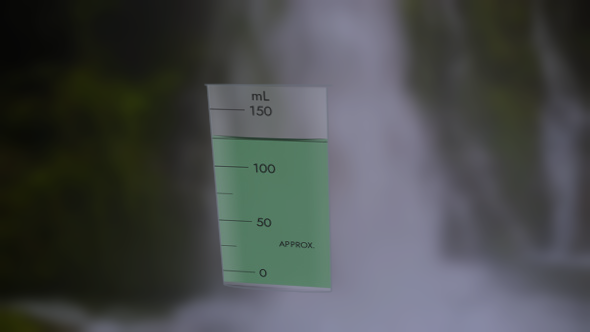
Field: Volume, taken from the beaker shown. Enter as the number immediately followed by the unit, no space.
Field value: 125mL
